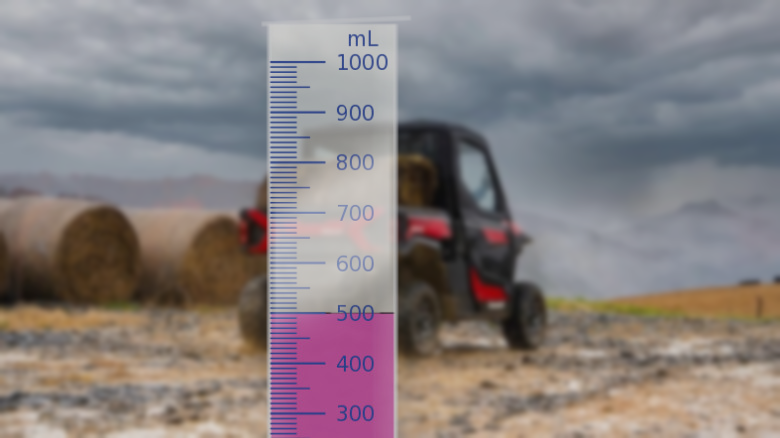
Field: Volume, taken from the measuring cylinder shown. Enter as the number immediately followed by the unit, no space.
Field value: 500mL
